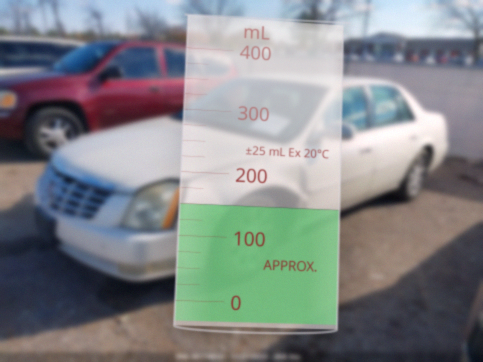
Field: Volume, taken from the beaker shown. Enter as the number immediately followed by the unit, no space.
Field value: 150mL
